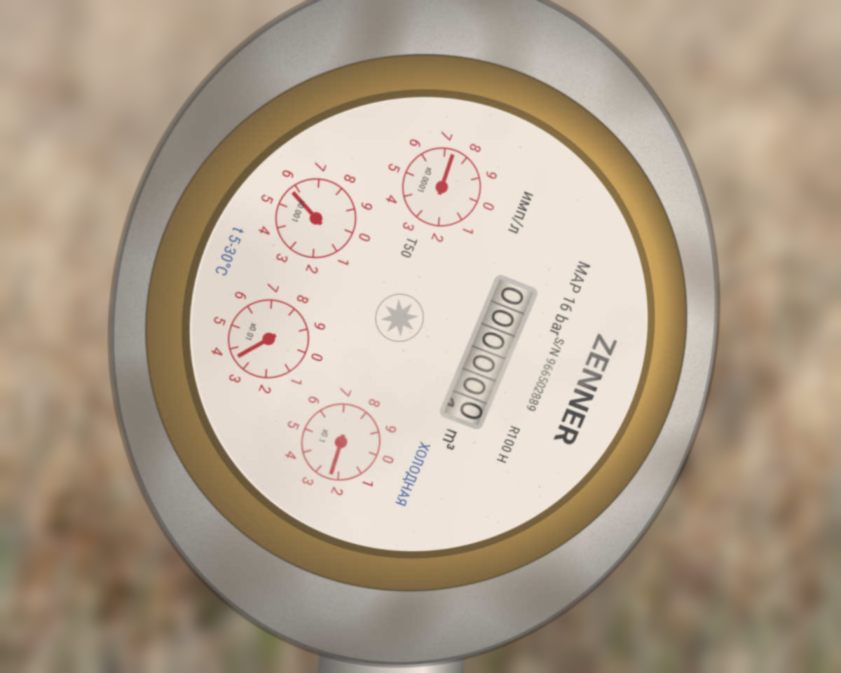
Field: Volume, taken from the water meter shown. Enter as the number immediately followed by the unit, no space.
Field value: 0.2357m³
